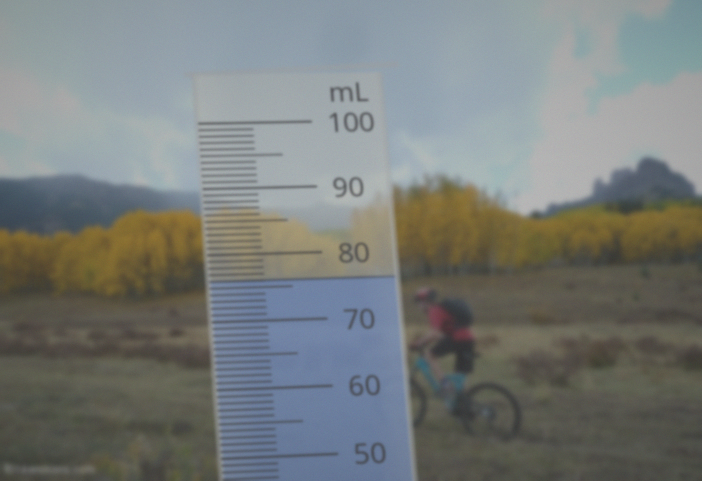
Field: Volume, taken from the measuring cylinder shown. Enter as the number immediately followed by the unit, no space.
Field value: 76mL
